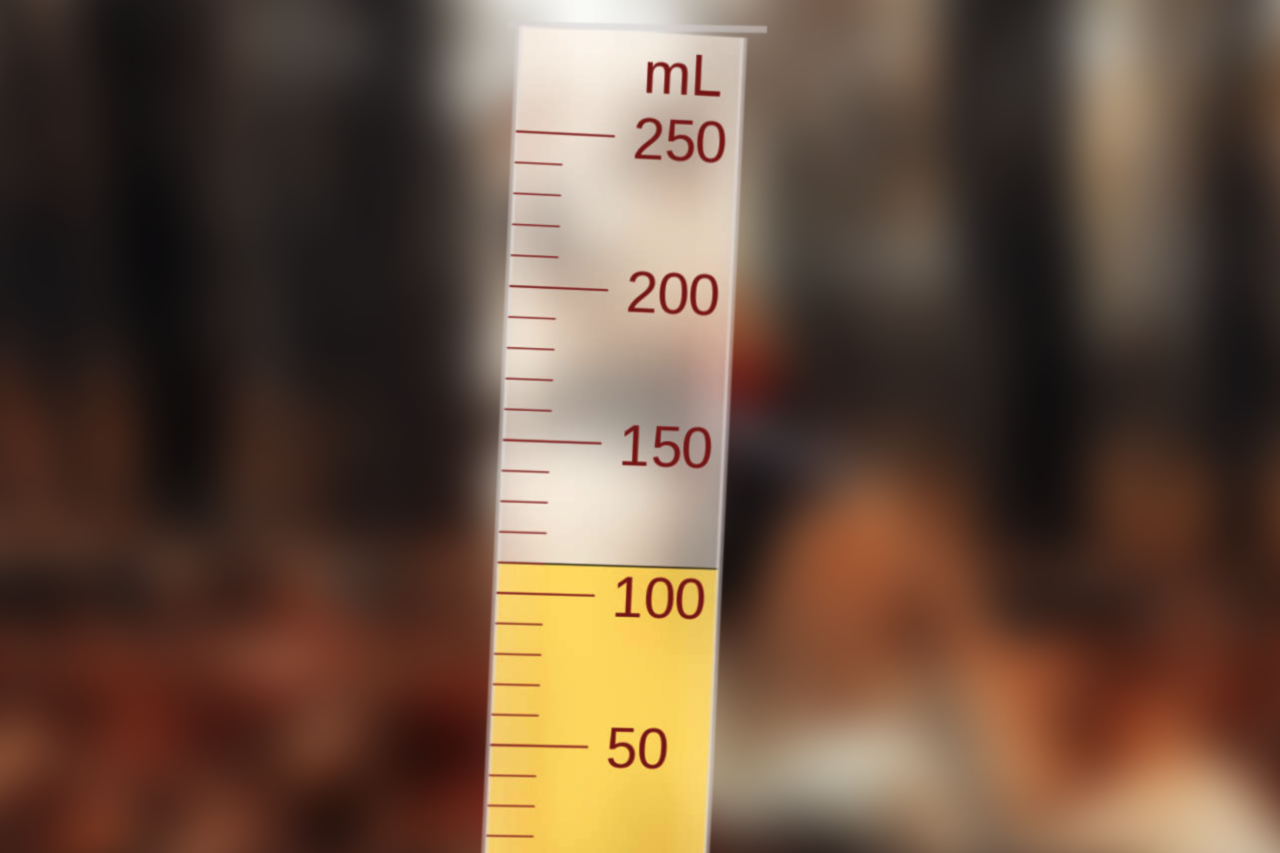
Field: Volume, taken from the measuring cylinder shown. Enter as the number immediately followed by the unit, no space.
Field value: 110mL
